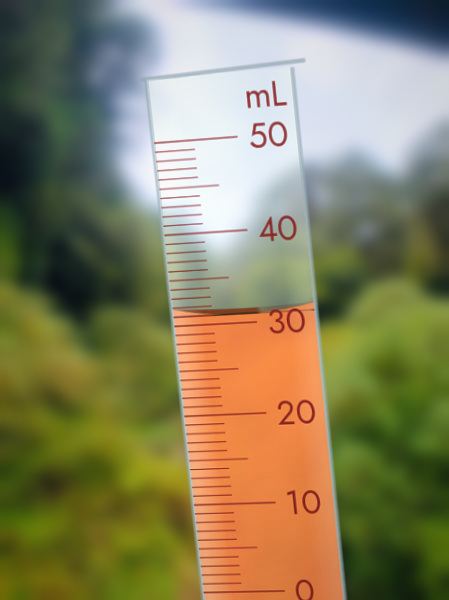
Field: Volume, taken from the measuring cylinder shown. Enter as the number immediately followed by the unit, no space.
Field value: 31mL
